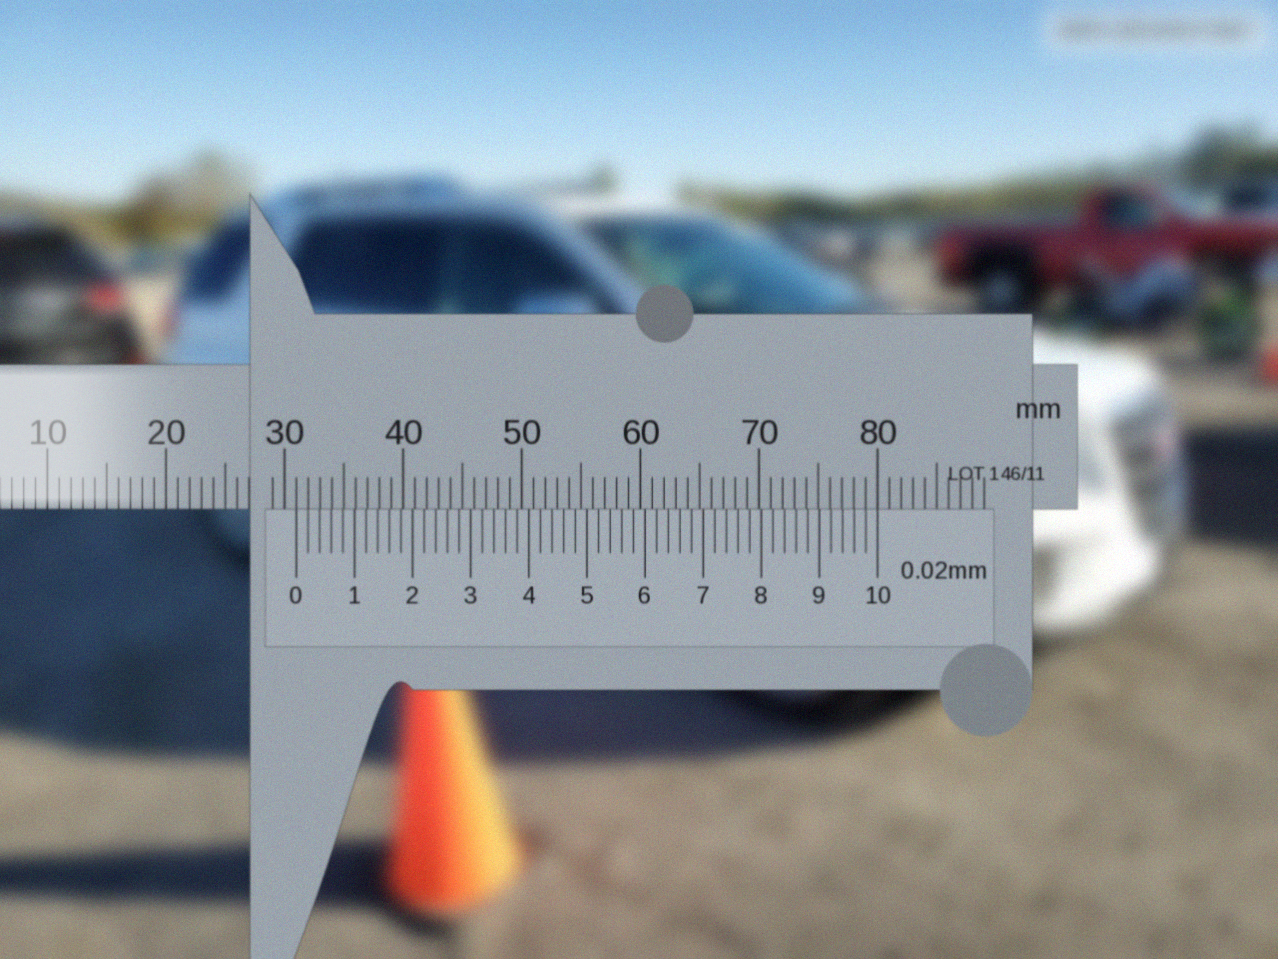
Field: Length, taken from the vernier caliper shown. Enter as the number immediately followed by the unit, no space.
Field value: 31.0mm
